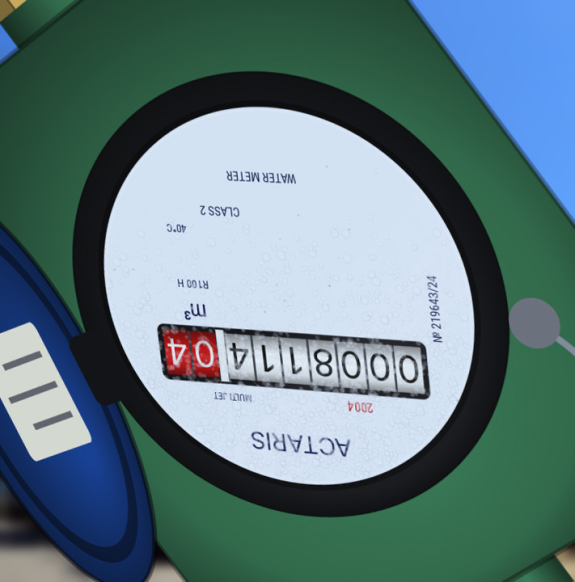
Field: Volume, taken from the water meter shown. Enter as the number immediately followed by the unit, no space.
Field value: 8114.04m³
